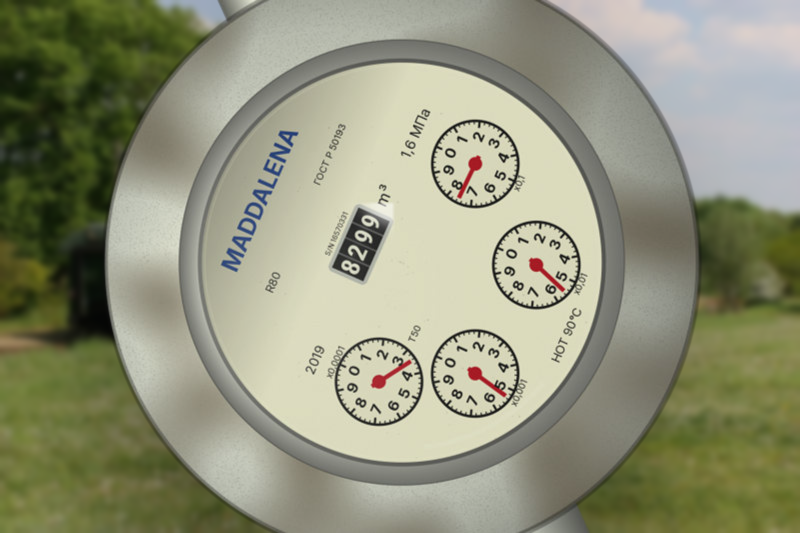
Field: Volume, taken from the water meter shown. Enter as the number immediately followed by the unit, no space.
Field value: 8299.7553m³
